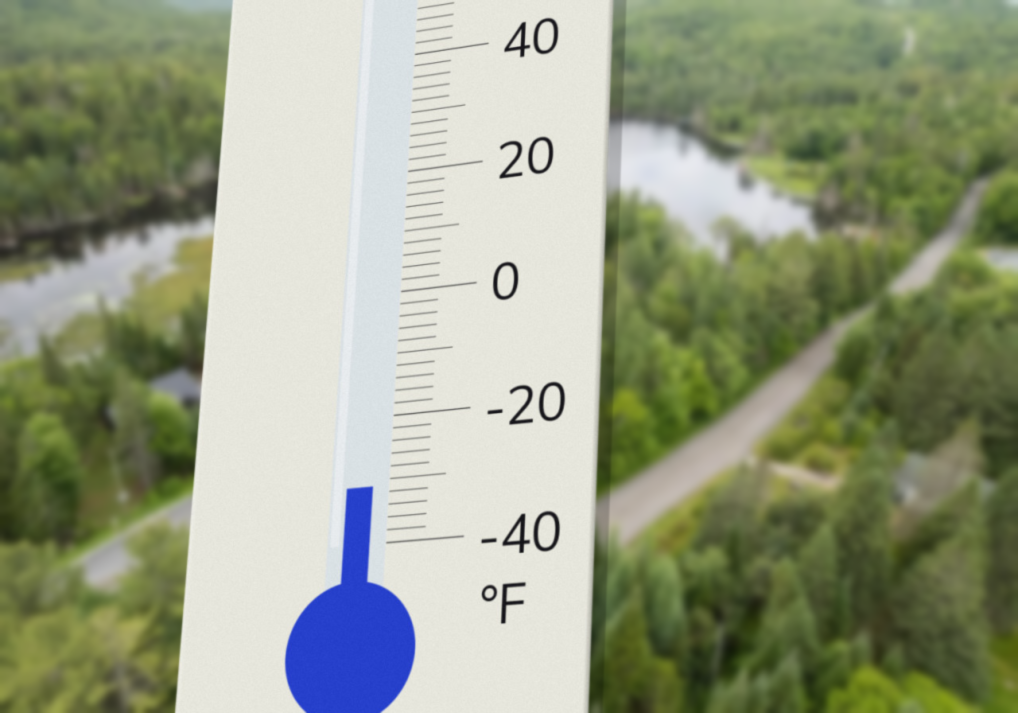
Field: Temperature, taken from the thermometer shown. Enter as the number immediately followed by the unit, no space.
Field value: -31°F
